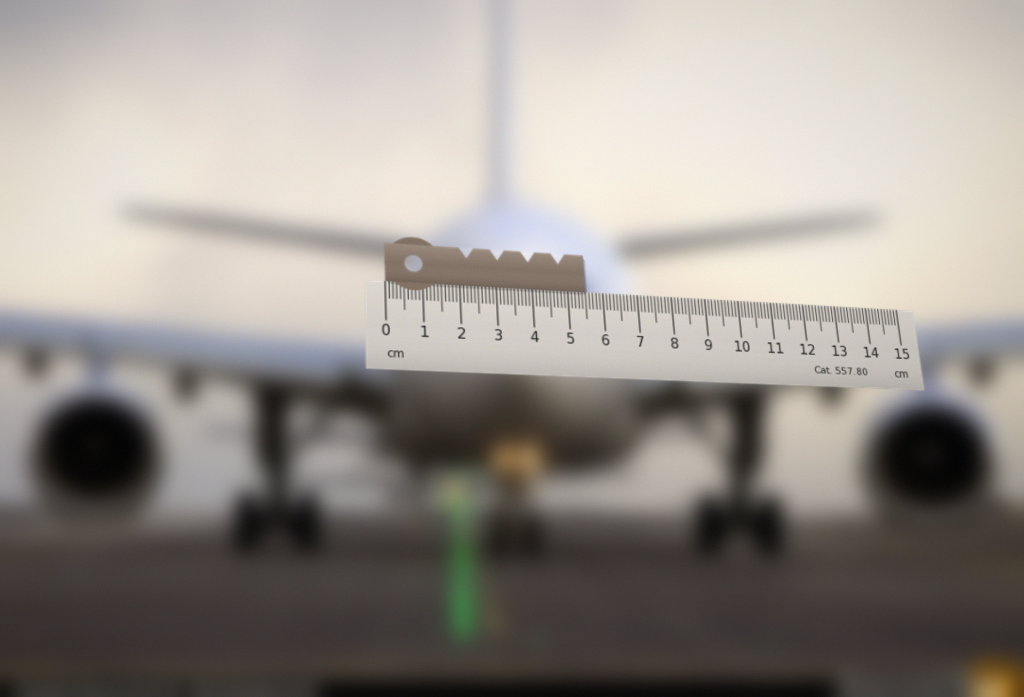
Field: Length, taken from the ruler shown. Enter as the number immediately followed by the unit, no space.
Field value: 5.5cm
